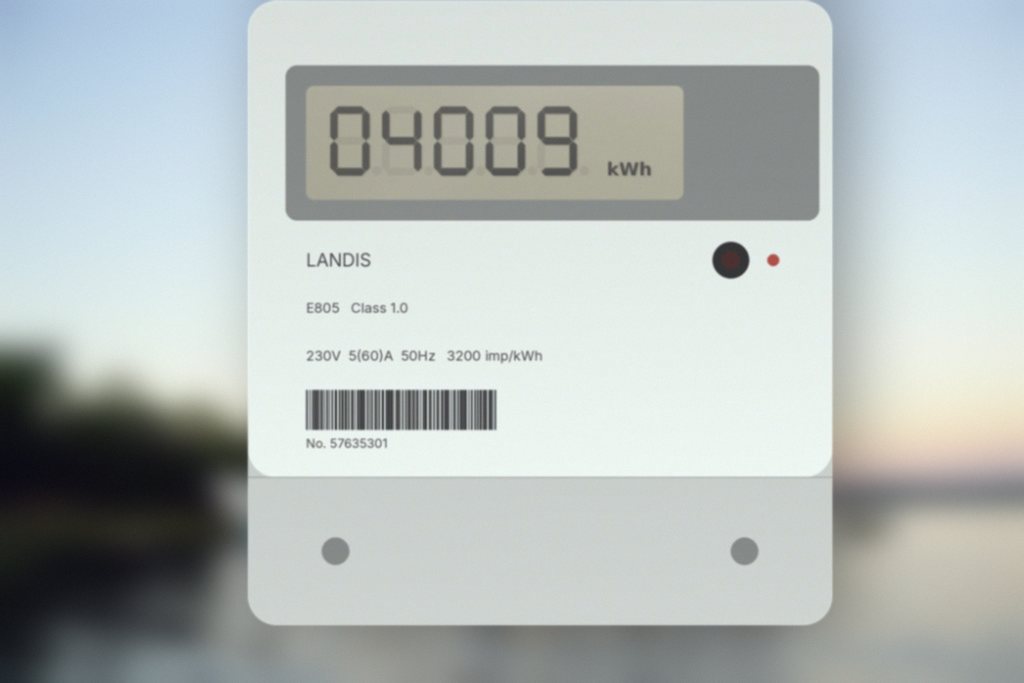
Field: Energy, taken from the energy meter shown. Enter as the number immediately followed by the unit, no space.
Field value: 4009kWh
